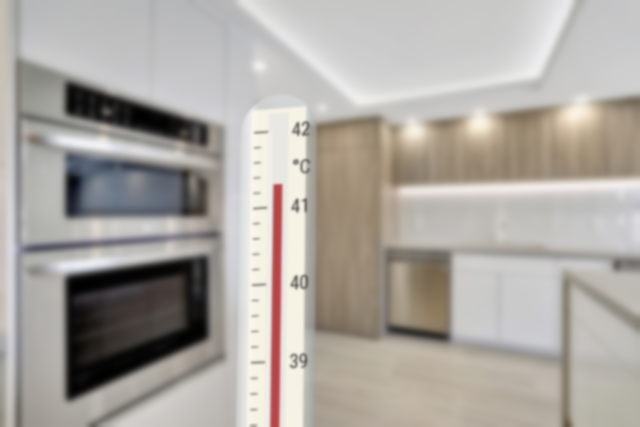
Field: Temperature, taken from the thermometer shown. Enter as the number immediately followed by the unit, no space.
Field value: 41.3°C
